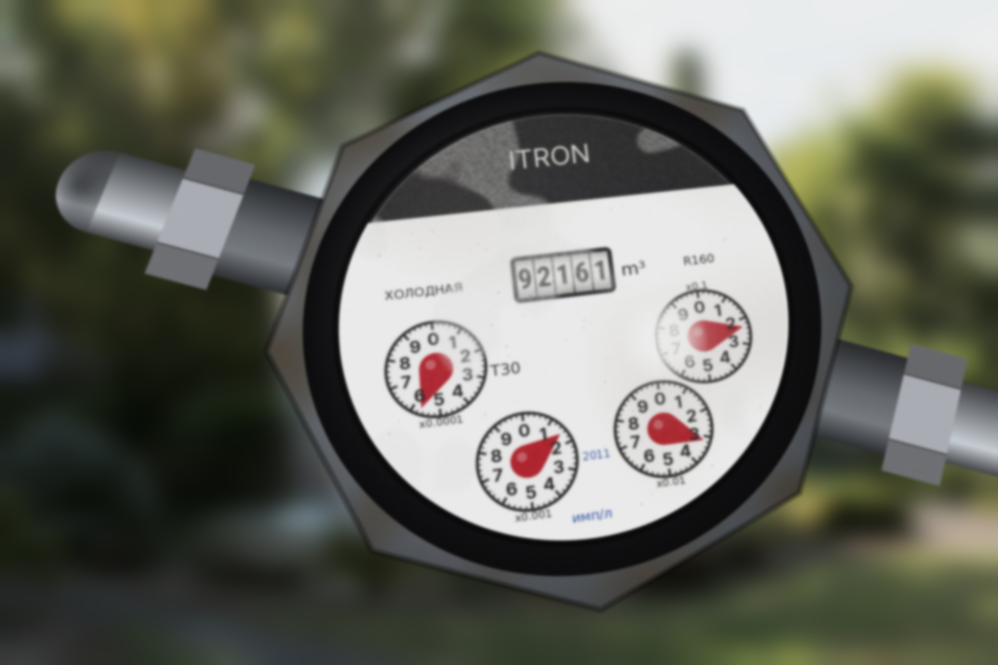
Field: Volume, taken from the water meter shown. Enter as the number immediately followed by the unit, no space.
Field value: 92161.2315m³
